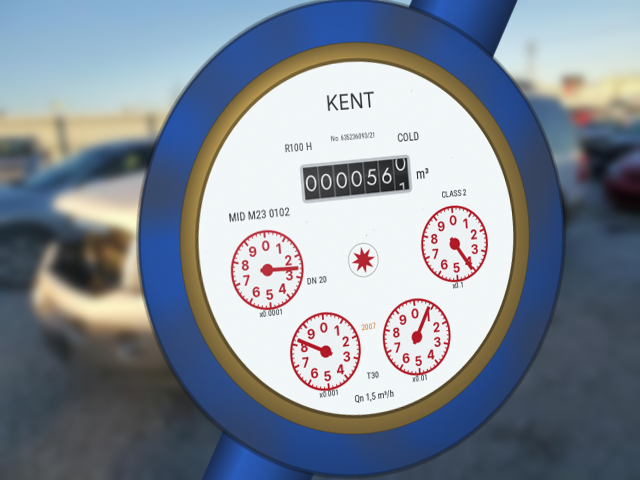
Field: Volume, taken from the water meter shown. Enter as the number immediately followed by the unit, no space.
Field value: 560.4082m³
